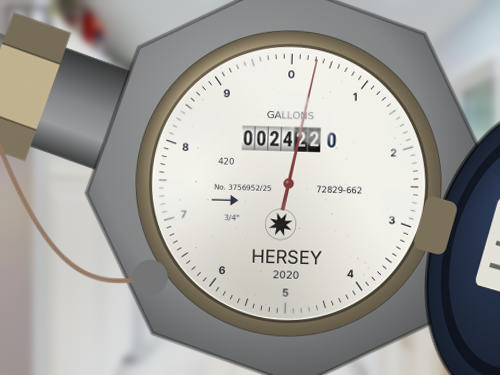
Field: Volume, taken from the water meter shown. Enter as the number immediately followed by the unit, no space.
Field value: 24220.3gal
